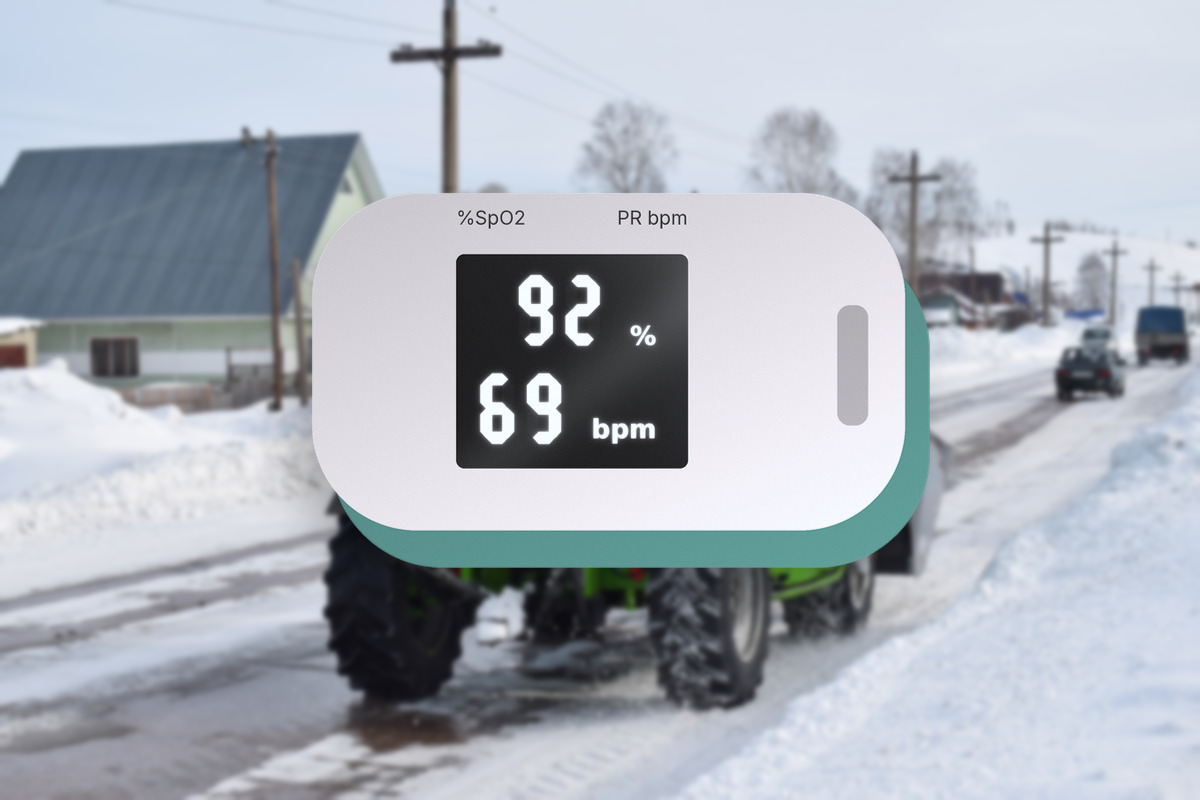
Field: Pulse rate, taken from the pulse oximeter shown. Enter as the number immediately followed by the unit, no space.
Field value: 69bpm
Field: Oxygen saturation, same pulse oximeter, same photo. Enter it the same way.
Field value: 92%
